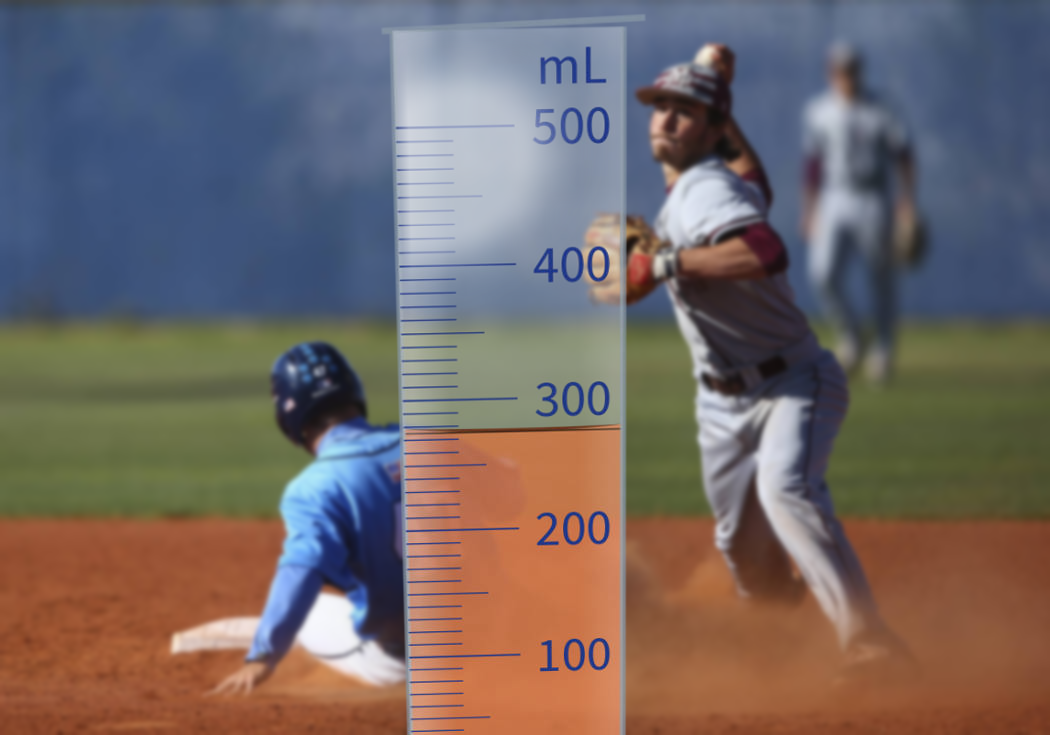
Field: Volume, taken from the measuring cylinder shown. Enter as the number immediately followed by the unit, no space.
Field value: 275mL
